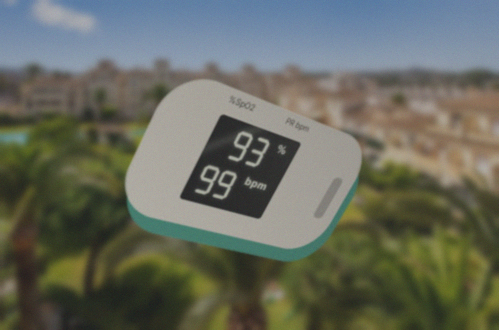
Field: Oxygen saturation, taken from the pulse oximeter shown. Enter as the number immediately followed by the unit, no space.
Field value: 93%
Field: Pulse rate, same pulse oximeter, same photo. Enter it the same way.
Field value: 99bpm
